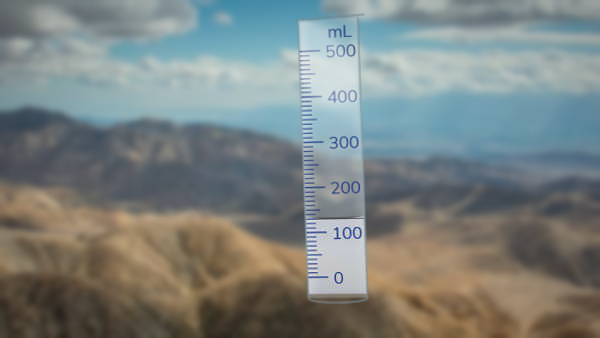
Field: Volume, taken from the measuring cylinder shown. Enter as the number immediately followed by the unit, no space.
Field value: 130mL
